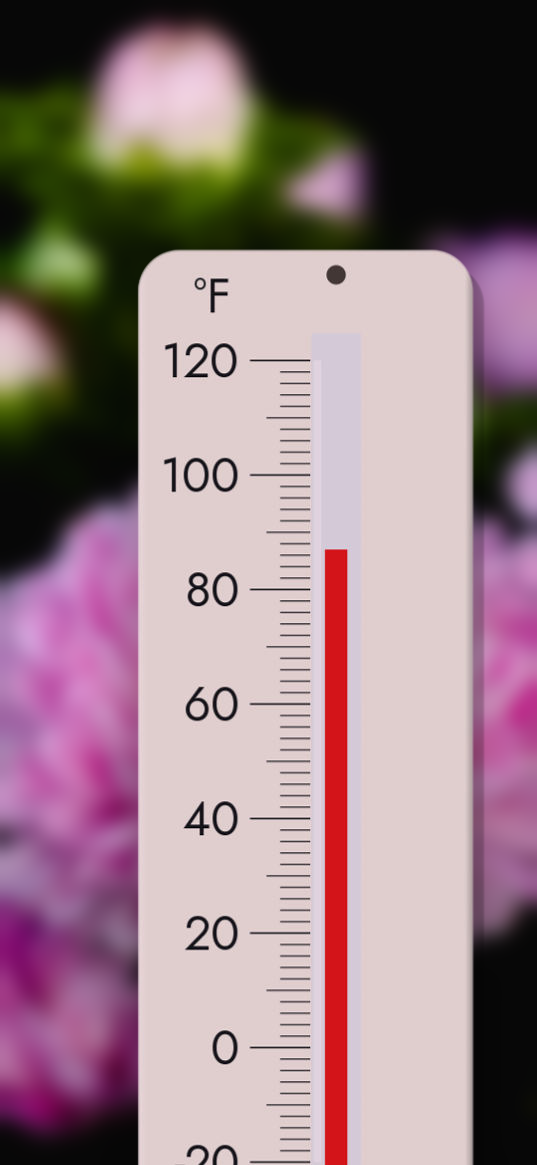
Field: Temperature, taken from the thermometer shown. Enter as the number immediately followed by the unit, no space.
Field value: 87°F
